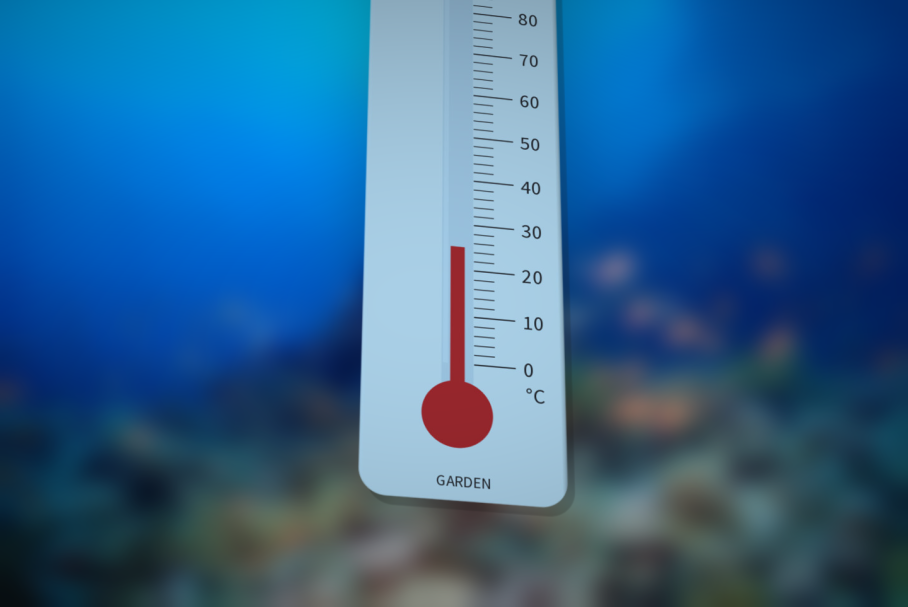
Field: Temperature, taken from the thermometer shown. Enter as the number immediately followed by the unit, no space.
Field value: 25°C
